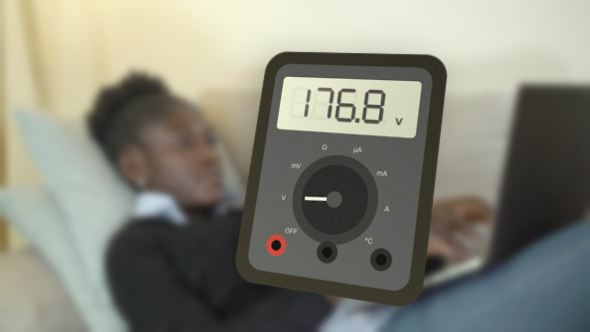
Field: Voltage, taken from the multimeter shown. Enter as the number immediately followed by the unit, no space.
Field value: 176.8V
